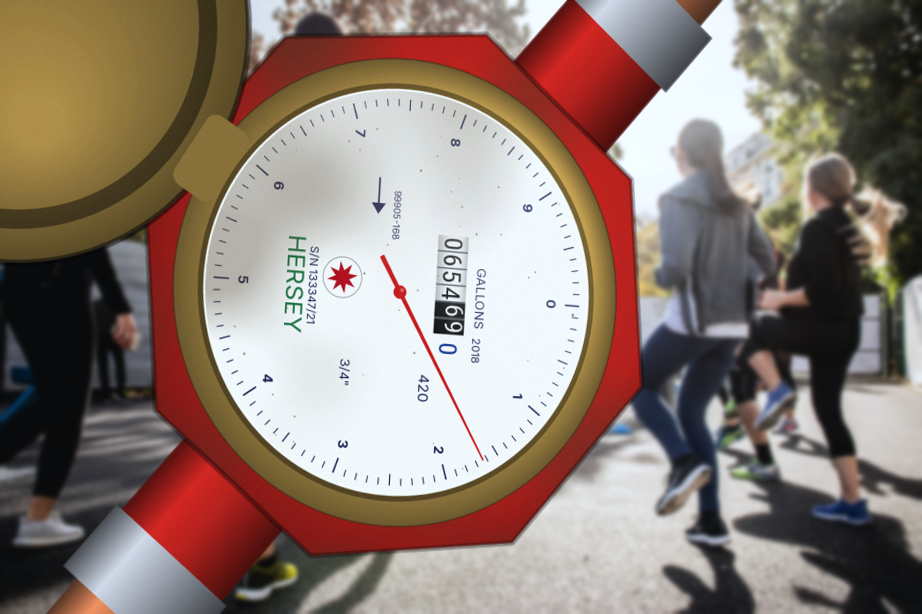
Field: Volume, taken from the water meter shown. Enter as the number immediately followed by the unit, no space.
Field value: 654691.6gal
